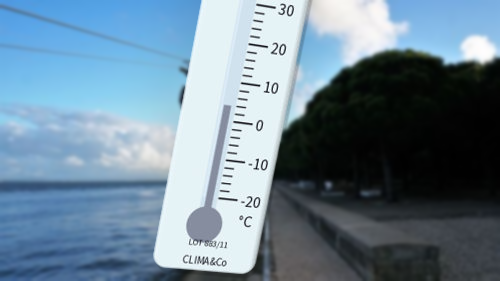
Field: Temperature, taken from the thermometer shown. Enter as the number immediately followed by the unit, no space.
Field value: 4°C
